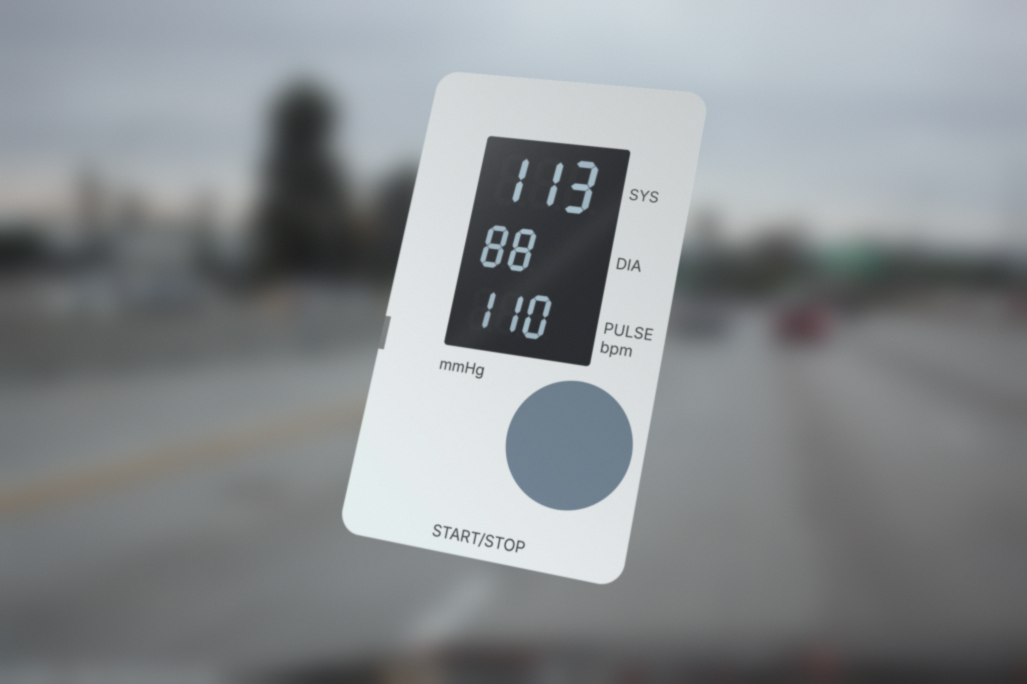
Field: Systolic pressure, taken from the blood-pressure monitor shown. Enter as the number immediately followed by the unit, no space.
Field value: 113mmHg
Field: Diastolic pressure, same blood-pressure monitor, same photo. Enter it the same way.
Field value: 88mmHg
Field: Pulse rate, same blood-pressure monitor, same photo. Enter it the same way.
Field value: 110bpm
